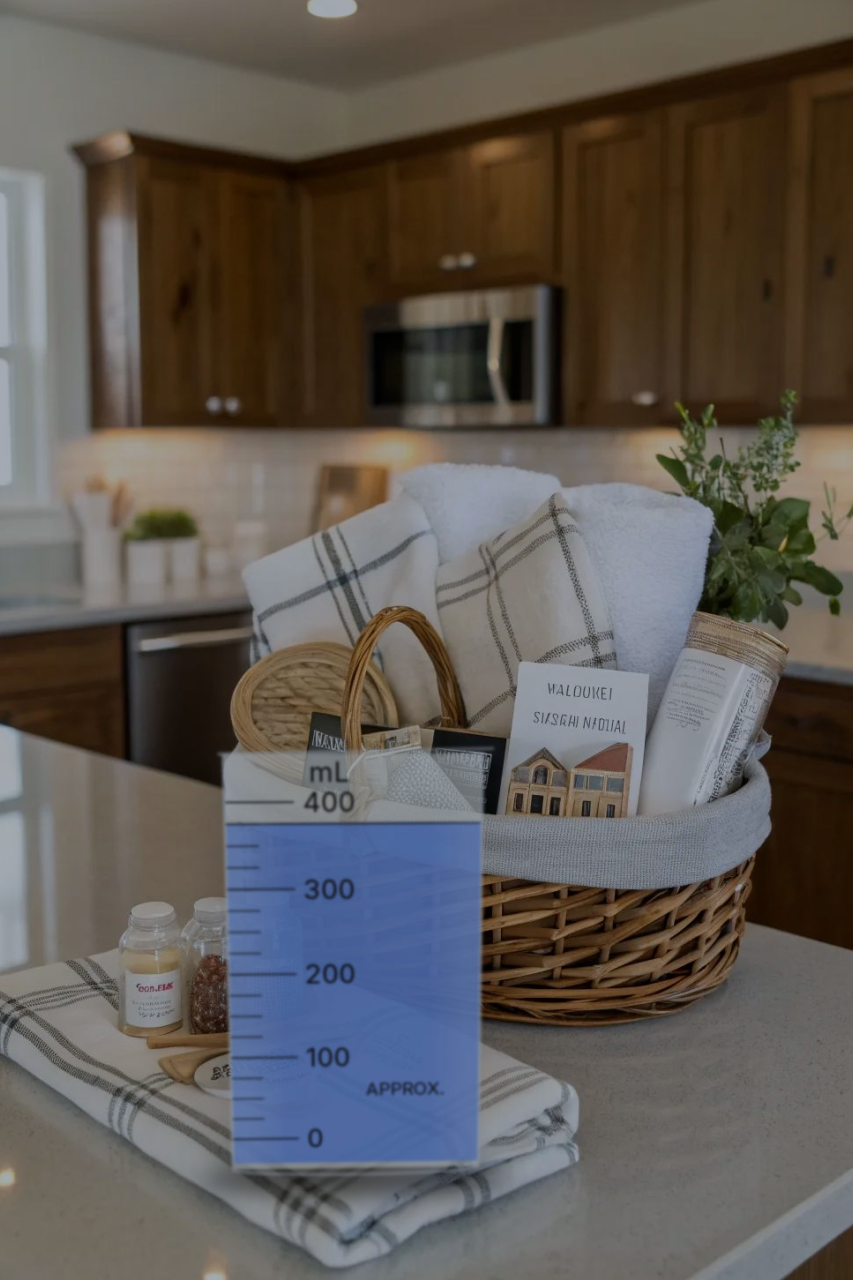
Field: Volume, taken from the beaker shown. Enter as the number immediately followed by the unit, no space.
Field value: 375mL
